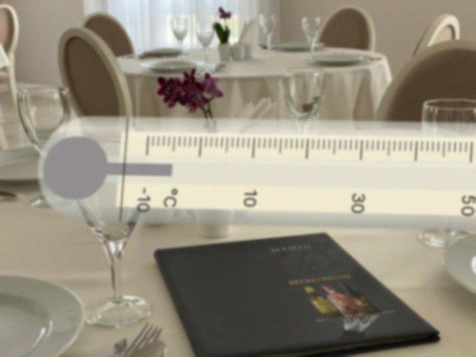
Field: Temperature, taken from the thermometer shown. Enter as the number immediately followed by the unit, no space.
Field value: -5°C
